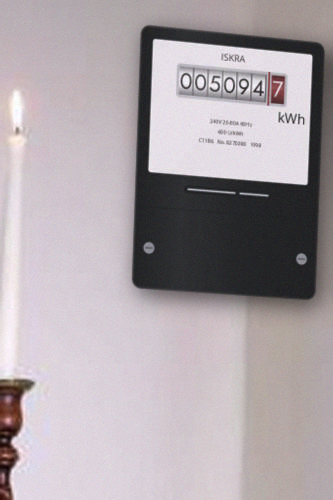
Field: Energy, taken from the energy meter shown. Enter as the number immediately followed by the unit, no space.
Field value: 5094.7kWh
